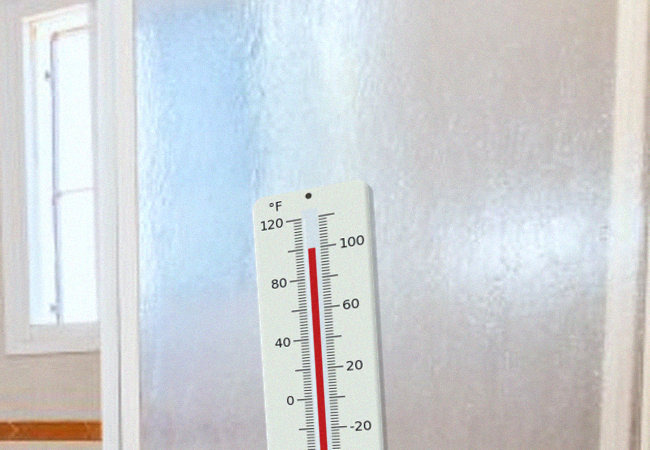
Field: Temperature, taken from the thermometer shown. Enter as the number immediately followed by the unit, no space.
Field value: 100°F
